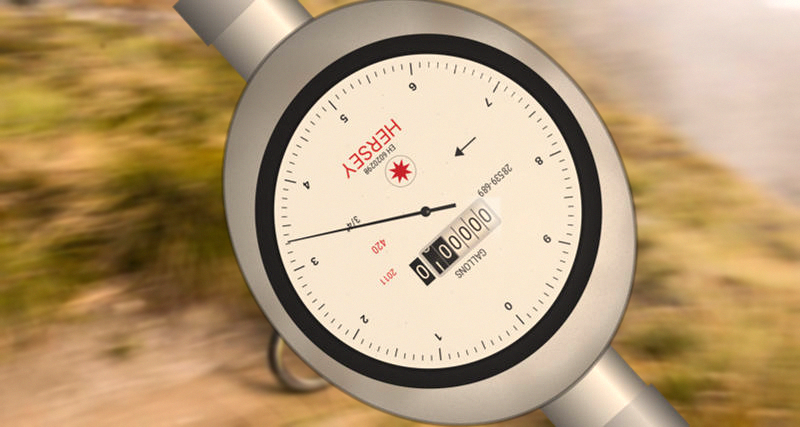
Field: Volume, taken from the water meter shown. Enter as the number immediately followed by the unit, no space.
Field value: 13.3gal
